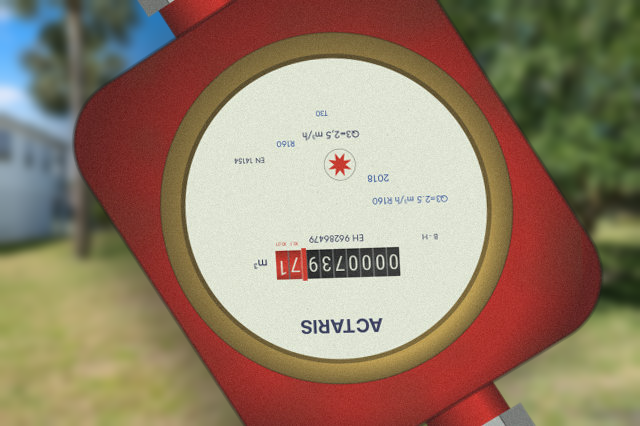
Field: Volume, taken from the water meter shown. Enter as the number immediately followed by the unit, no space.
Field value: 739.71m³
